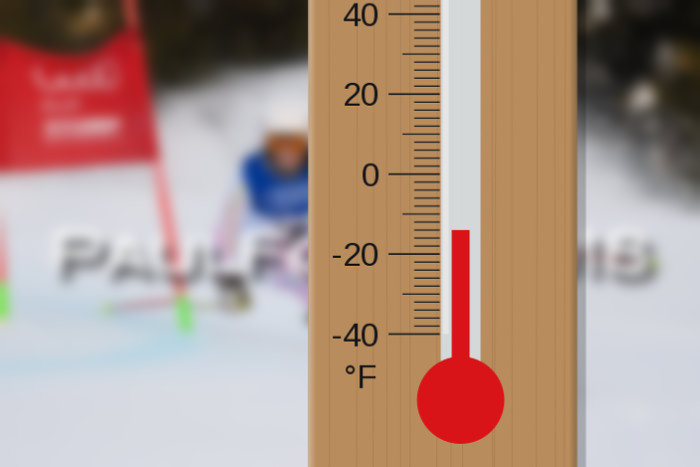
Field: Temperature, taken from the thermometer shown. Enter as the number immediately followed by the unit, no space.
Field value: -14°F
